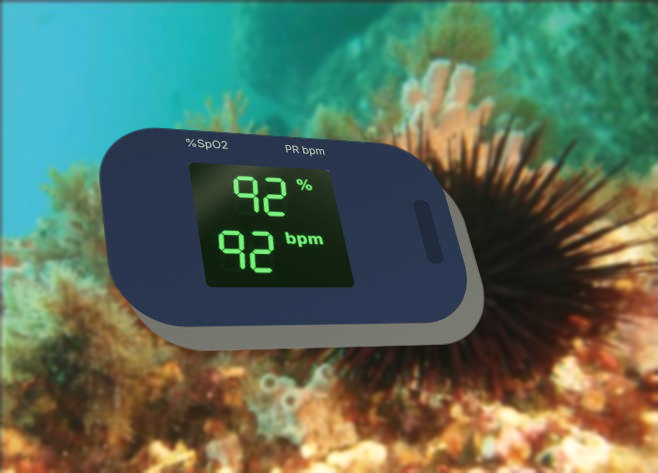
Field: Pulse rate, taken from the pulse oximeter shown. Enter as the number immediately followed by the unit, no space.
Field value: 92bpm
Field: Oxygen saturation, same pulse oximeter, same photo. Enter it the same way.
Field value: 92%
